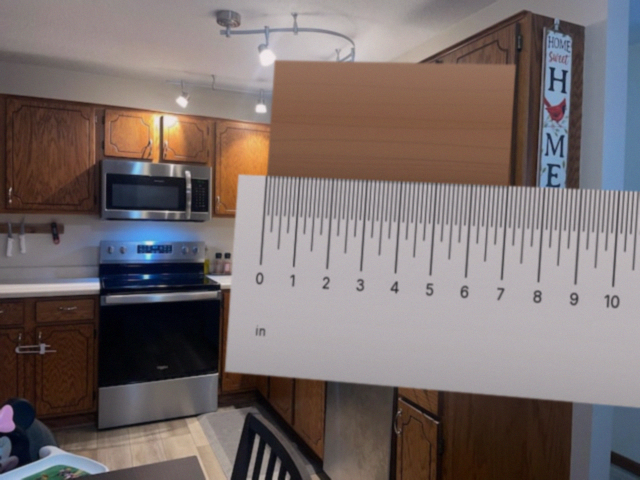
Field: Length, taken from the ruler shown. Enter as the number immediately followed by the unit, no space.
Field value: 7in
